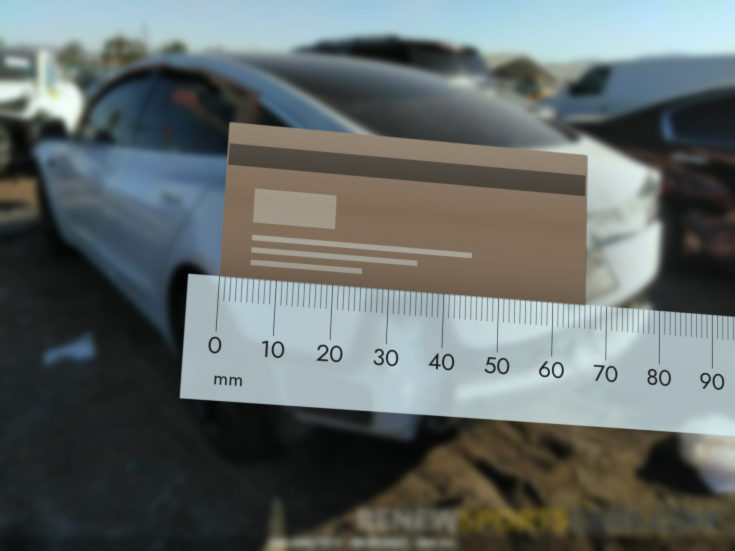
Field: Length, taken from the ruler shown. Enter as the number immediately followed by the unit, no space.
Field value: 66mm
